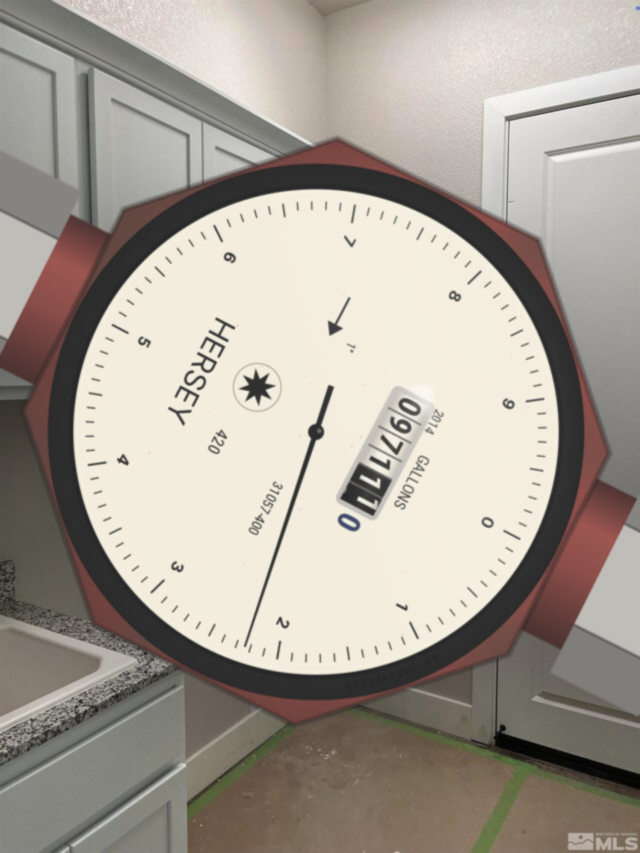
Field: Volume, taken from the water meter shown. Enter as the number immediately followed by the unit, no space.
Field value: 971112.2gal
